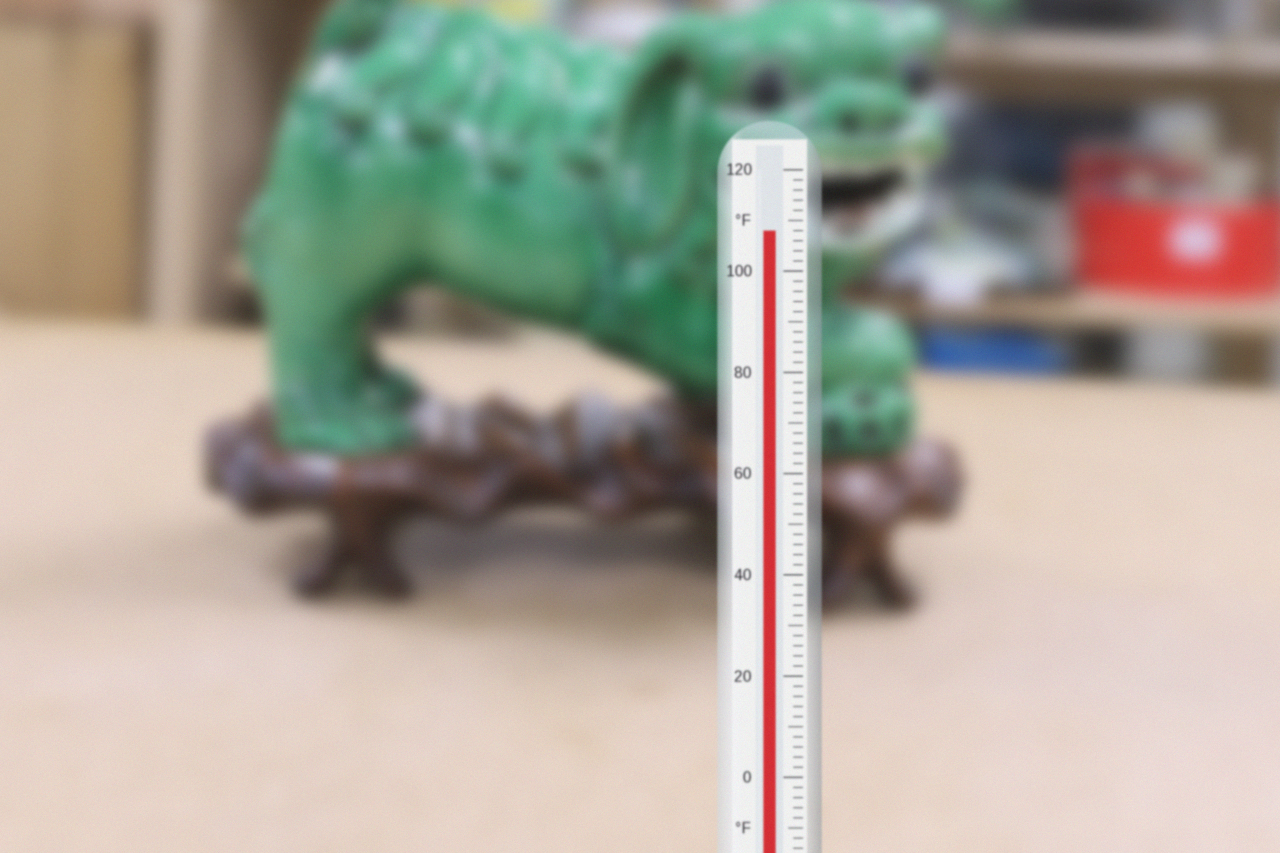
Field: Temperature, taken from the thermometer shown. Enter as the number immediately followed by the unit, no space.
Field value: 108°F
